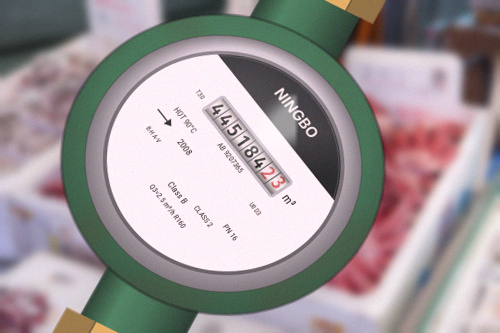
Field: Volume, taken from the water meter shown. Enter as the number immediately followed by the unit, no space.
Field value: 445184.23m³
